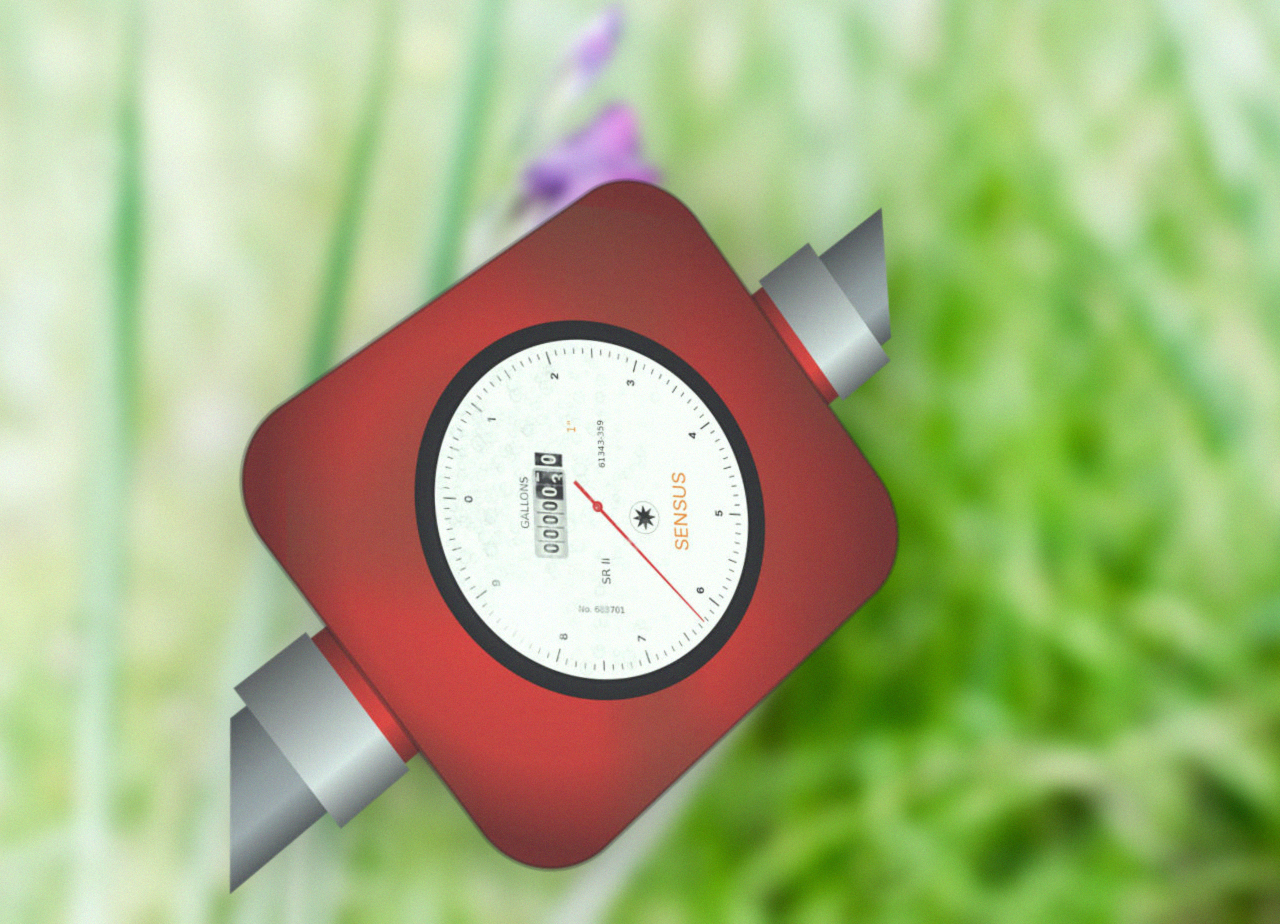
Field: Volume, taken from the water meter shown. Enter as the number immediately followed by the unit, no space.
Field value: 26.2gal
